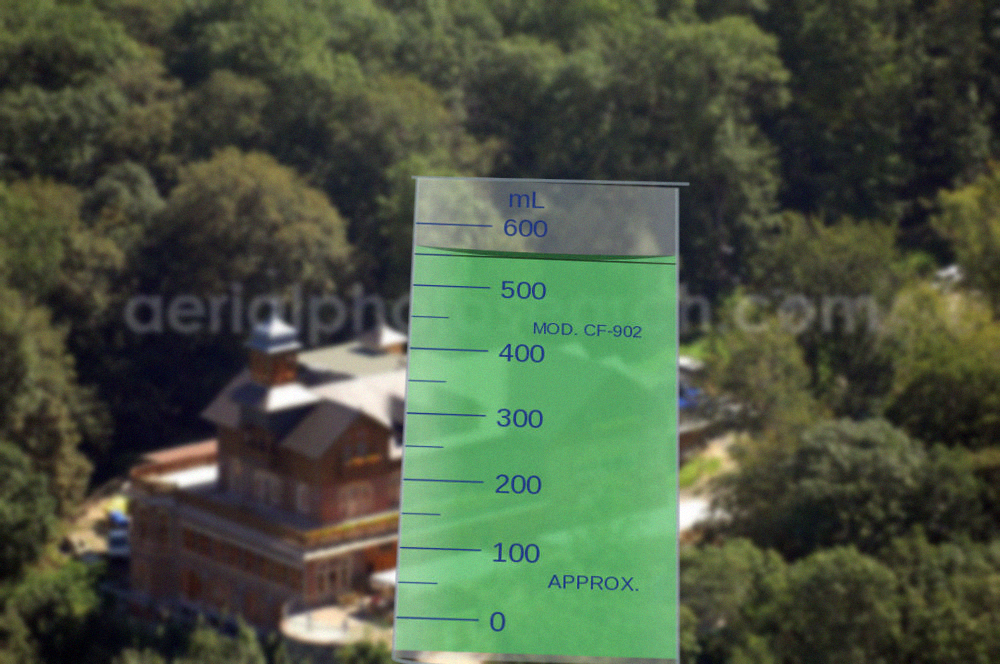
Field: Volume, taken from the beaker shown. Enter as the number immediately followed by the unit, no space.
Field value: 550mL
